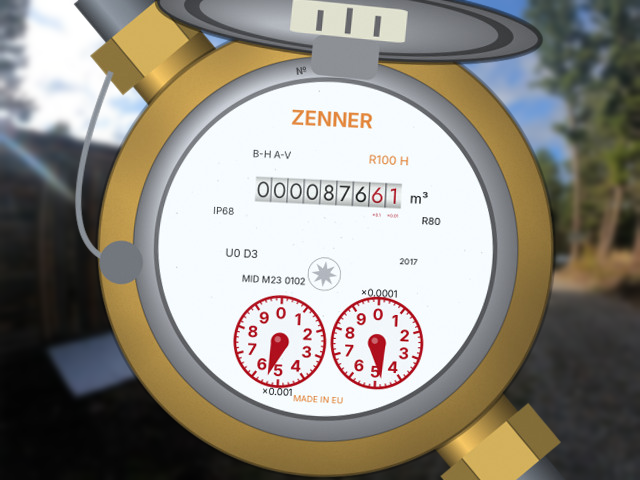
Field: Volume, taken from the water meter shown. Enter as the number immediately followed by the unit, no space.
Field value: 876.6154m³
